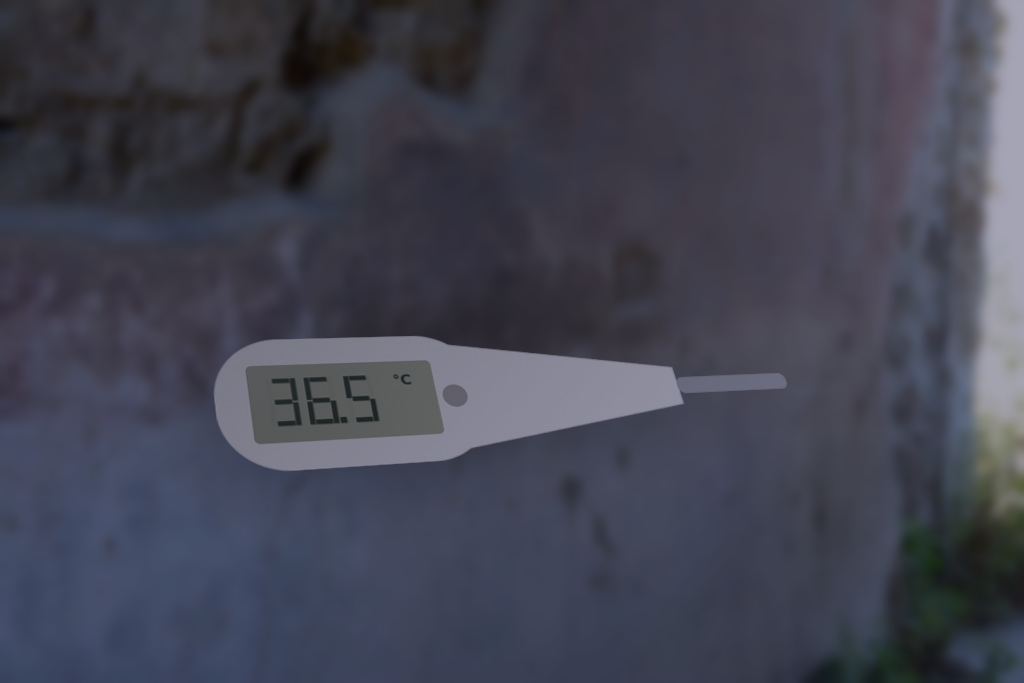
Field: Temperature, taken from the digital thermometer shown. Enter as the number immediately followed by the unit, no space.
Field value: 36.5°C
